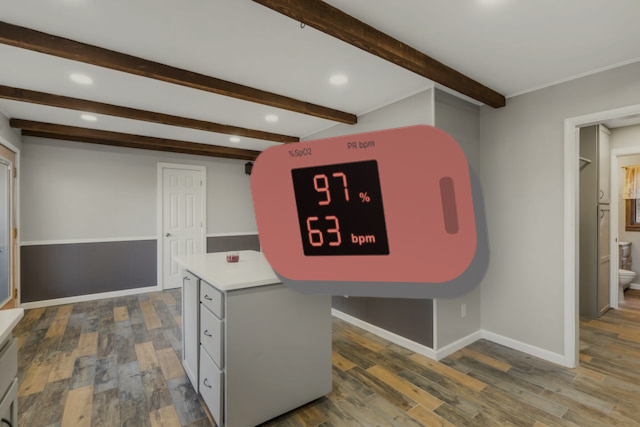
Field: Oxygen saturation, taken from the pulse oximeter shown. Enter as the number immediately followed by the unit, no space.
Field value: 97%
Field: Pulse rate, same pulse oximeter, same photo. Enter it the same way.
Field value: 63bpm
